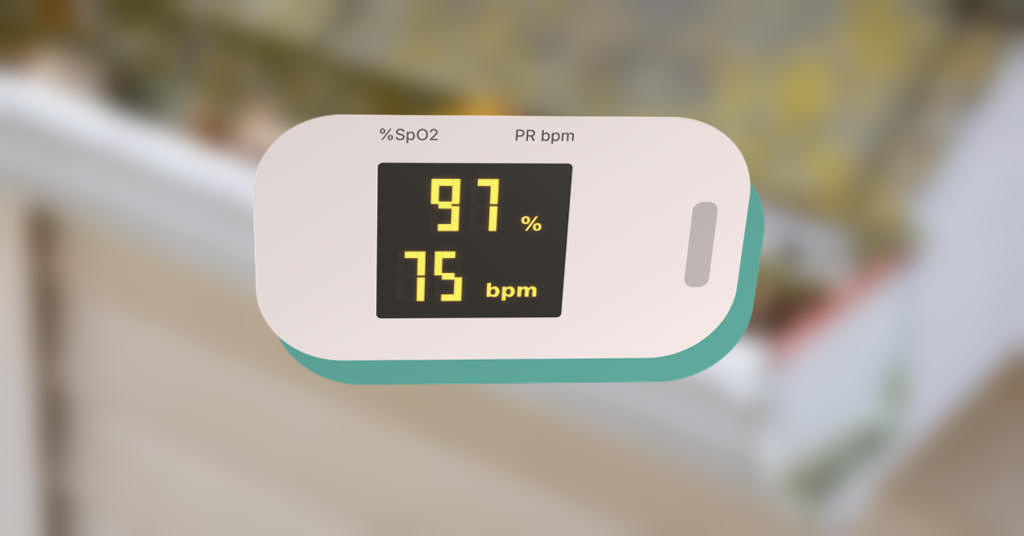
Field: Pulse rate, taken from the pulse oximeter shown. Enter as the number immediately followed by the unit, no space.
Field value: 75bpm
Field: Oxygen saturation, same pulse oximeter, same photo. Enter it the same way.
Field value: 97%
